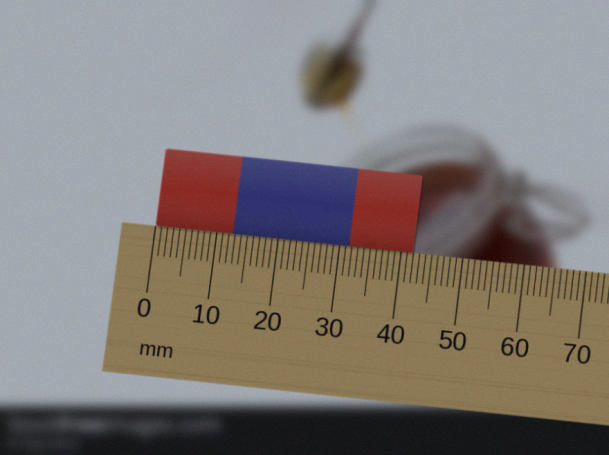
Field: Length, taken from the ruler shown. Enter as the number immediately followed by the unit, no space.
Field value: 42mm
